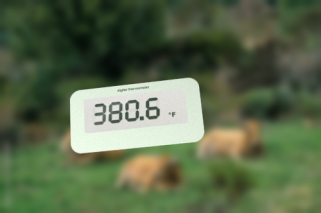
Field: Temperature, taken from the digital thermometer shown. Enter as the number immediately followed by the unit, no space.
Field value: 380.6°F
